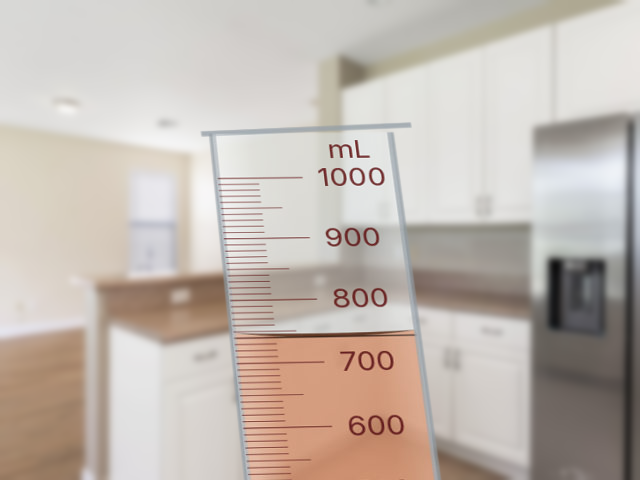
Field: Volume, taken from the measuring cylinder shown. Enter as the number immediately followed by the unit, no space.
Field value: 740mL
